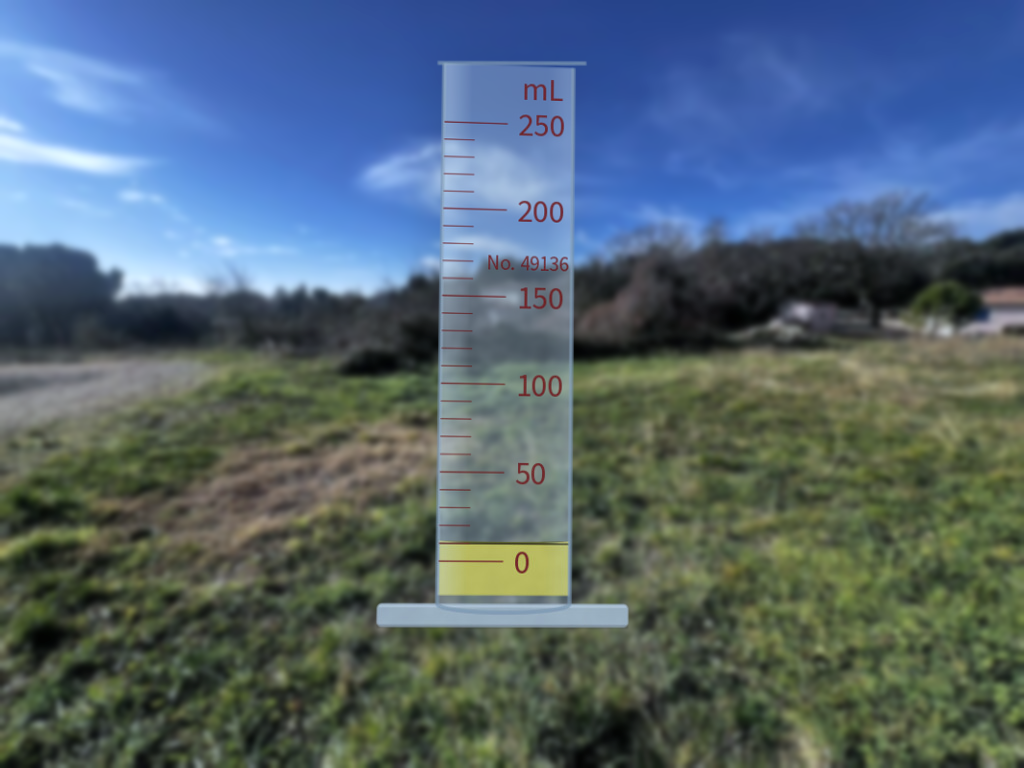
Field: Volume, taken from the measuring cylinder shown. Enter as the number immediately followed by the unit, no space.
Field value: 10mL
